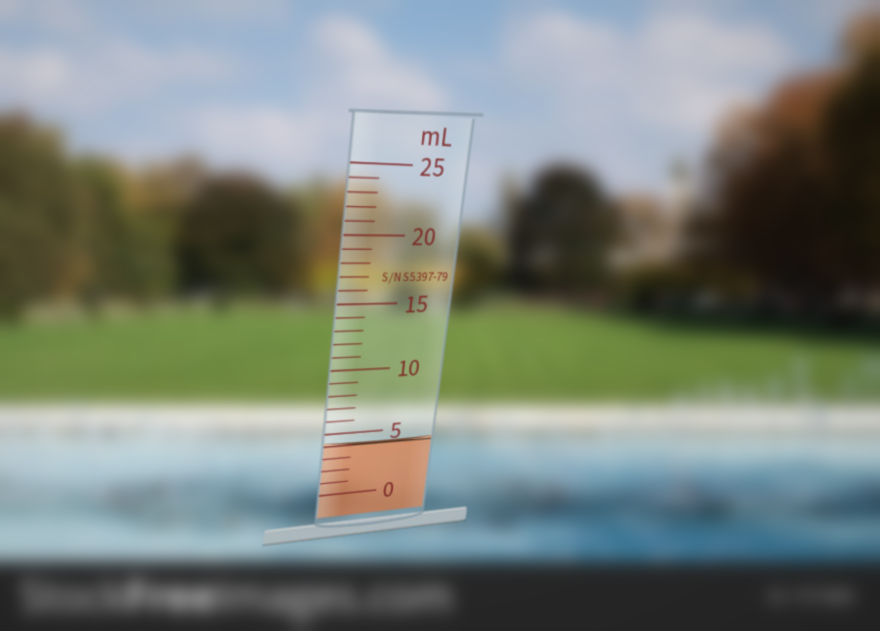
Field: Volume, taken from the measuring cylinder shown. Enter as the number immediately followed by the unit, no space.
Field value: 4mL
